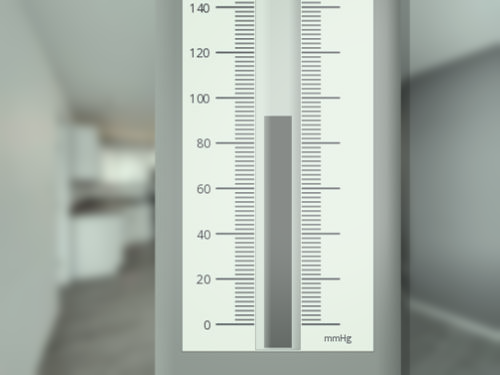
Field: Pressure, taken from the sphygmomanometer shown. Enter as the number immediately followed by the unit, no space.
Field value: 92mmHg
